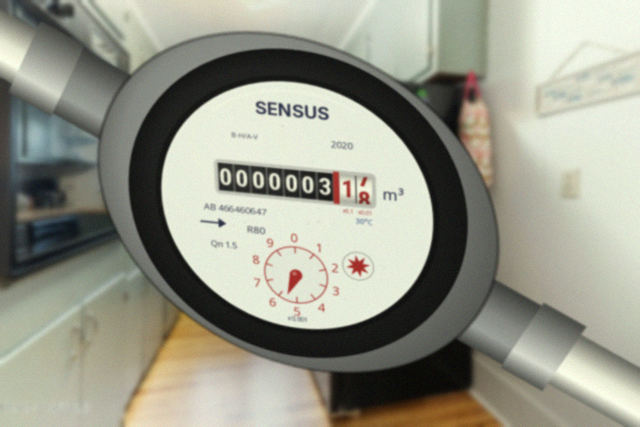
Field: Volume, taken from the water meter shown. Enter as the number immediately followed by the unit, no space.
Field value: 3.175m³
